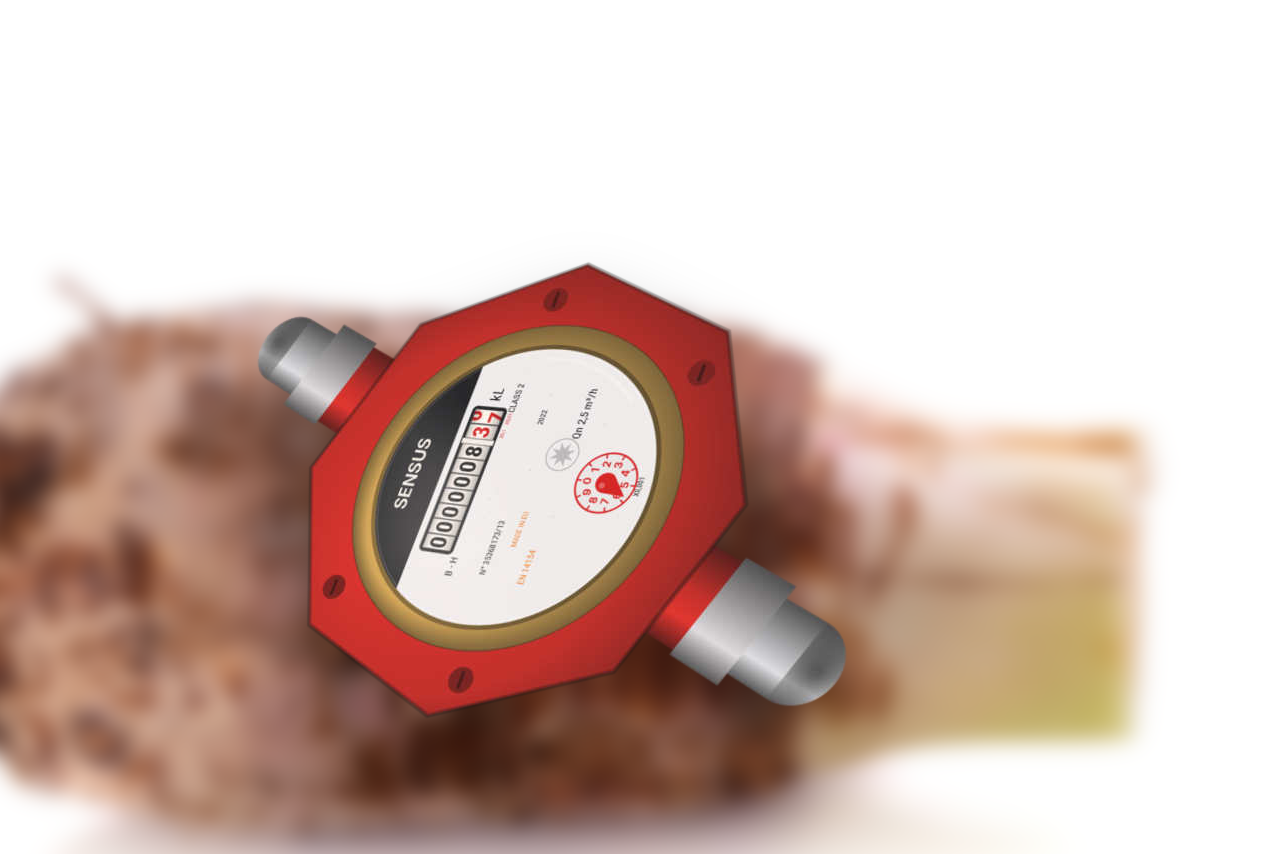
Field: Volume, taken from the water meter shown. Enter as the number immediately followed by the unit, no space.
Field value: 8.365kL
